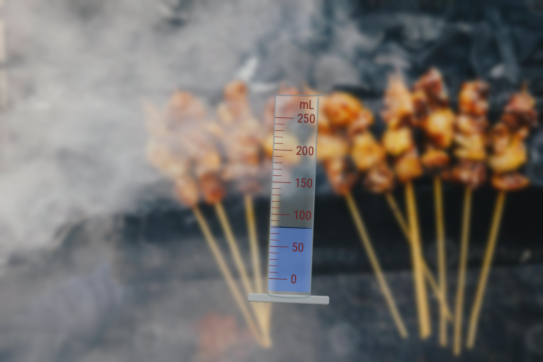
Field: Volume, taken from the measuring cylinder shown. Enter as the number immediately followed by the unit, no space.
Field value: 80mL
